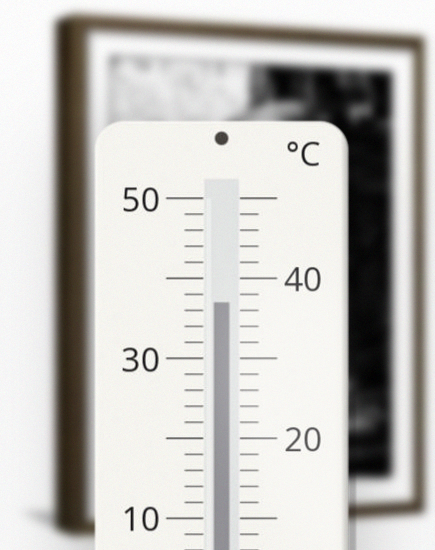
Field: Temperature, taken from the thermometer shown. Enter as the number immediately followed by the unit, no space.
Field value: 37°C
